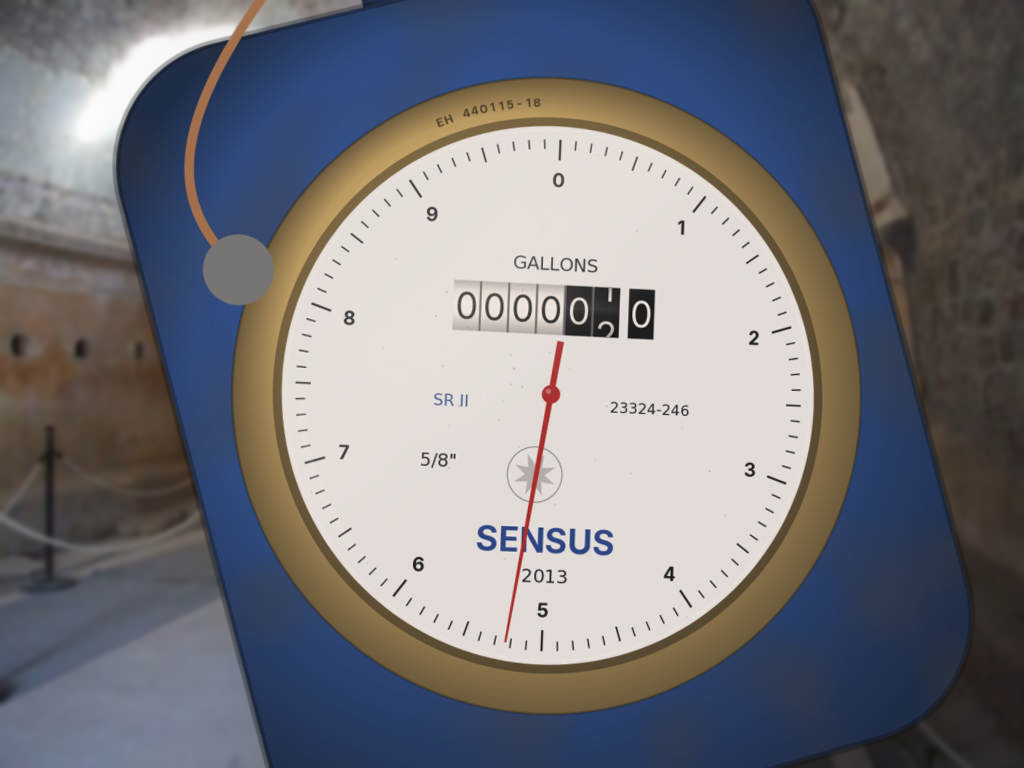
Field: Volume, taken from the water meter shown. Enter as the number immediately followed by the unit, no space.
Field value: 15.2gal
